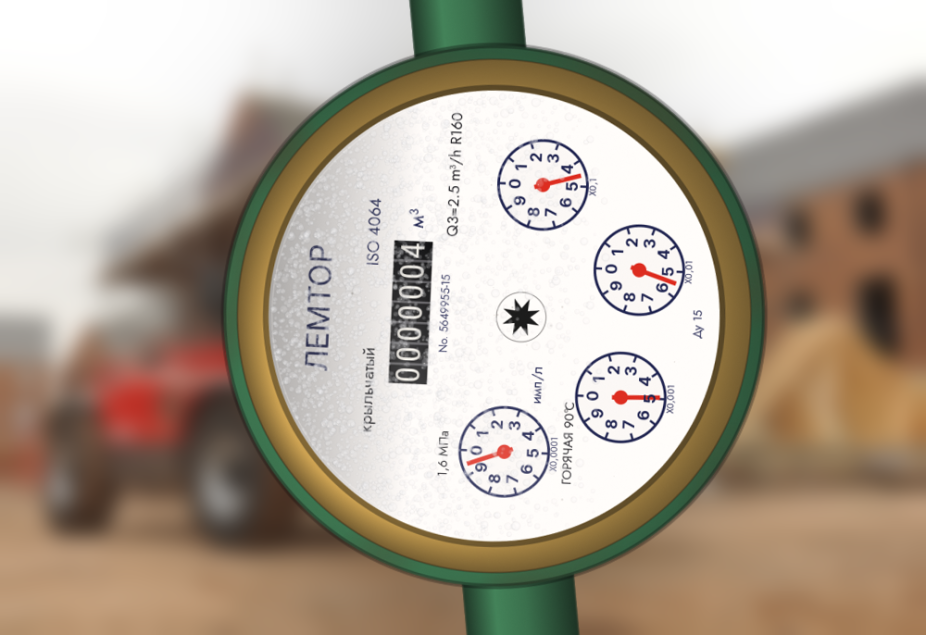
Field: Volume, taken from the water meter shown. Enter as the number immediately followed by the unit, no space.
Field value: 4.4549m³
